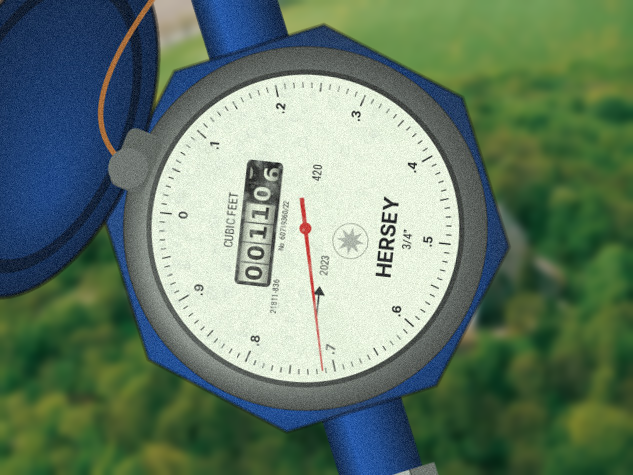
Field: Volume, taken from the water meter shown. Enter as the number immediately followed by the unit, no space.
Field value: 1105.71ft³
